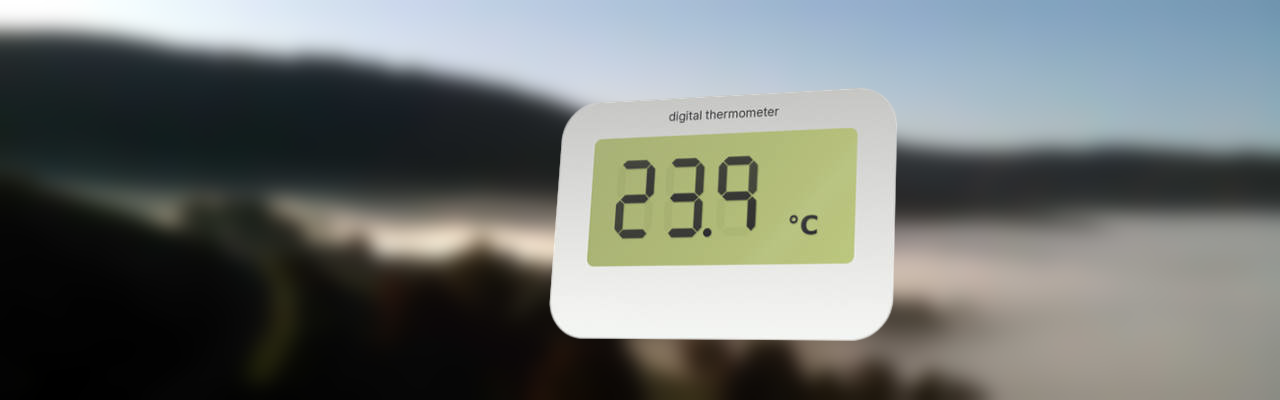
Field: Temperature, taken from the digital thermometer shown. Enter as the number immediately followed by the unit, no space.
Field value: 23.9°C
